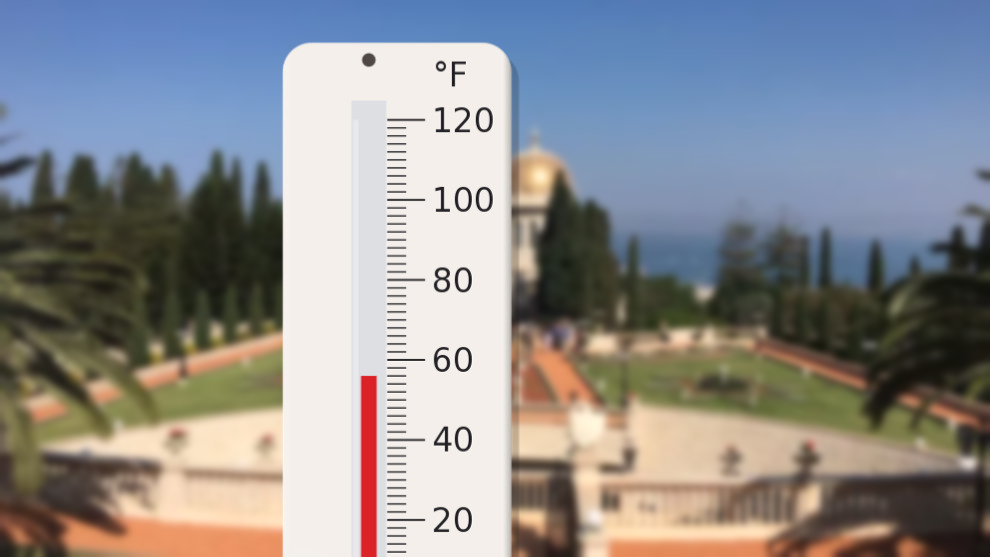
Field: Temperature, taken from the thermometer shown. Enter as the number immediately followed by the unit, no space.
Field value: 56°F
